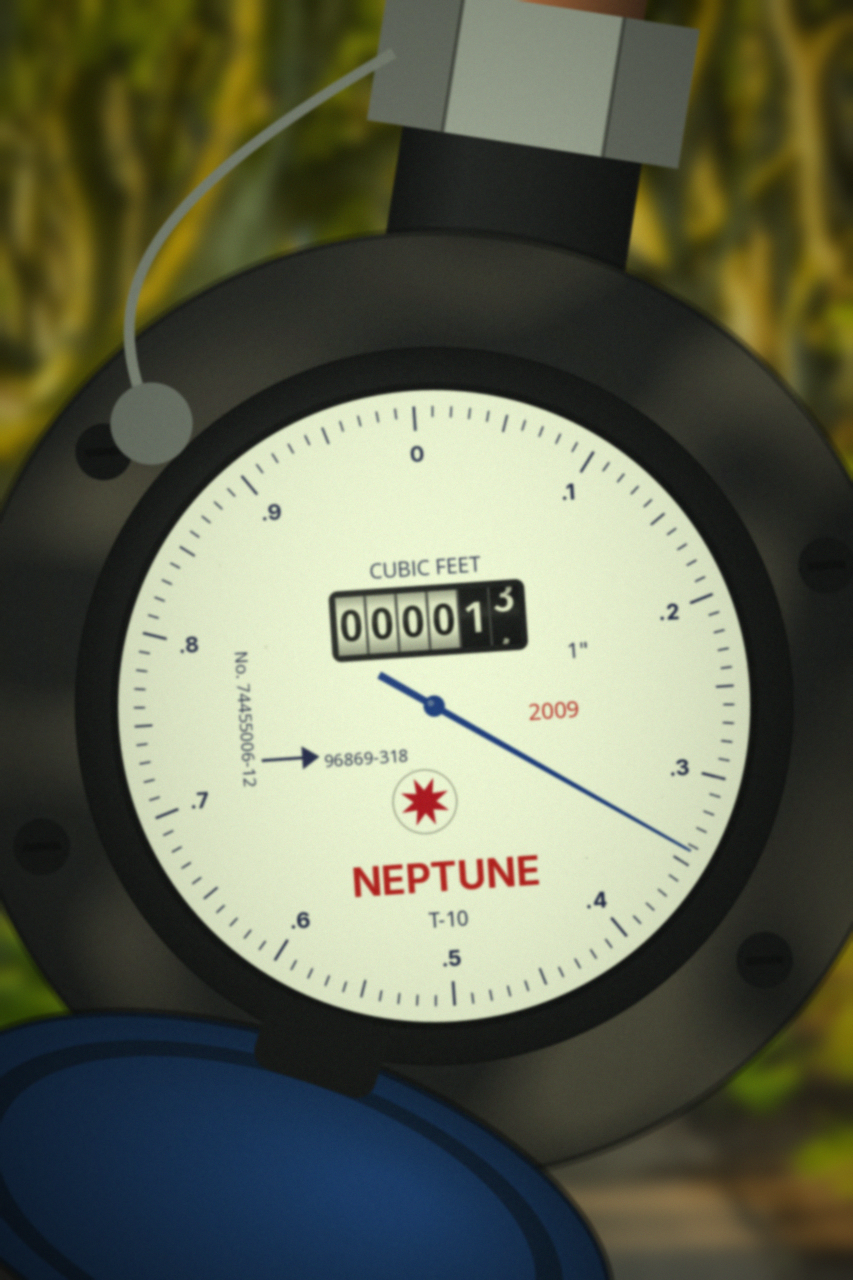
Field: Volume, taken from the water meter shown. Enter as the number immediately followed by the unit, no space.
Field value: 13.34ft³
